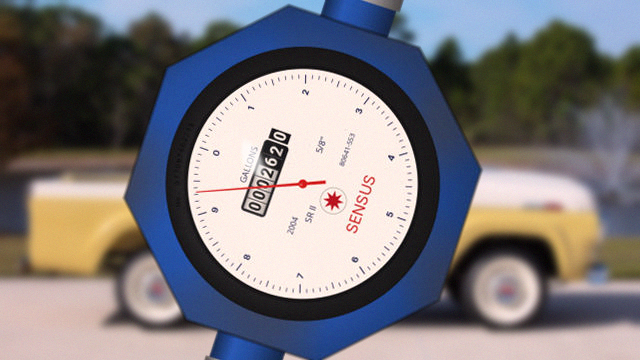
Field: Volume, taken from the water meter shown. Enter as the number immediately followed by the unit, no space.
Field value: 2619.3gal
